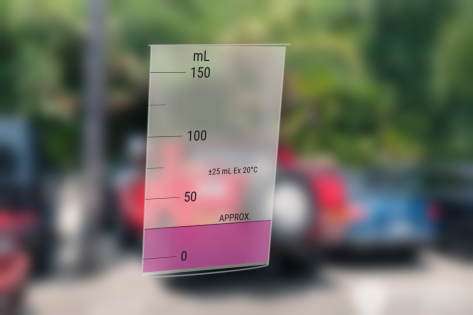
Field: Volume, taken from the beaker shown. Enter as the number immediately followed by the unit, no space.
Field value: 25mL
